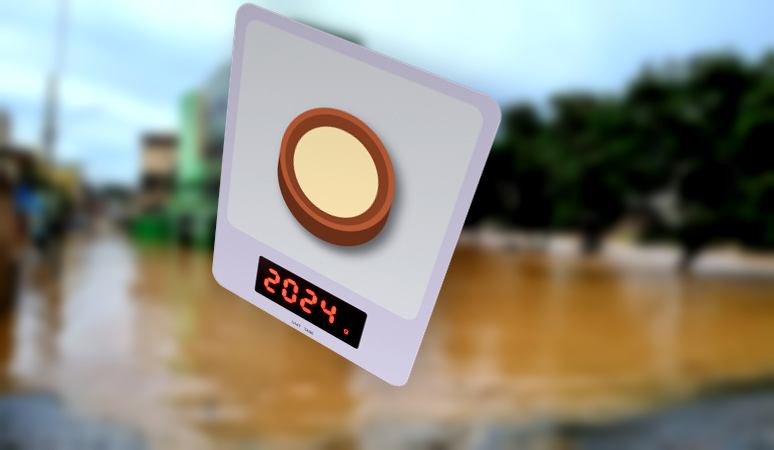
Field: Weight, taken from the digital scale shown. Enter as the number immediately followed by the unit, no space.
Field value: 2024g
